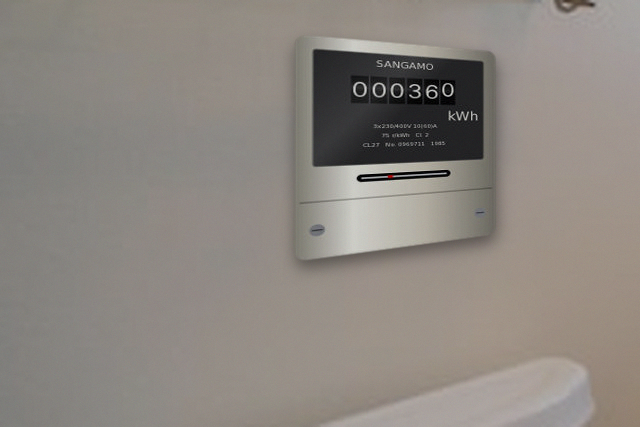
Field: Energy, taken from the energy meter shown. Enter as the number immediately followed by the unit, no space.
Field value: 360kWh
